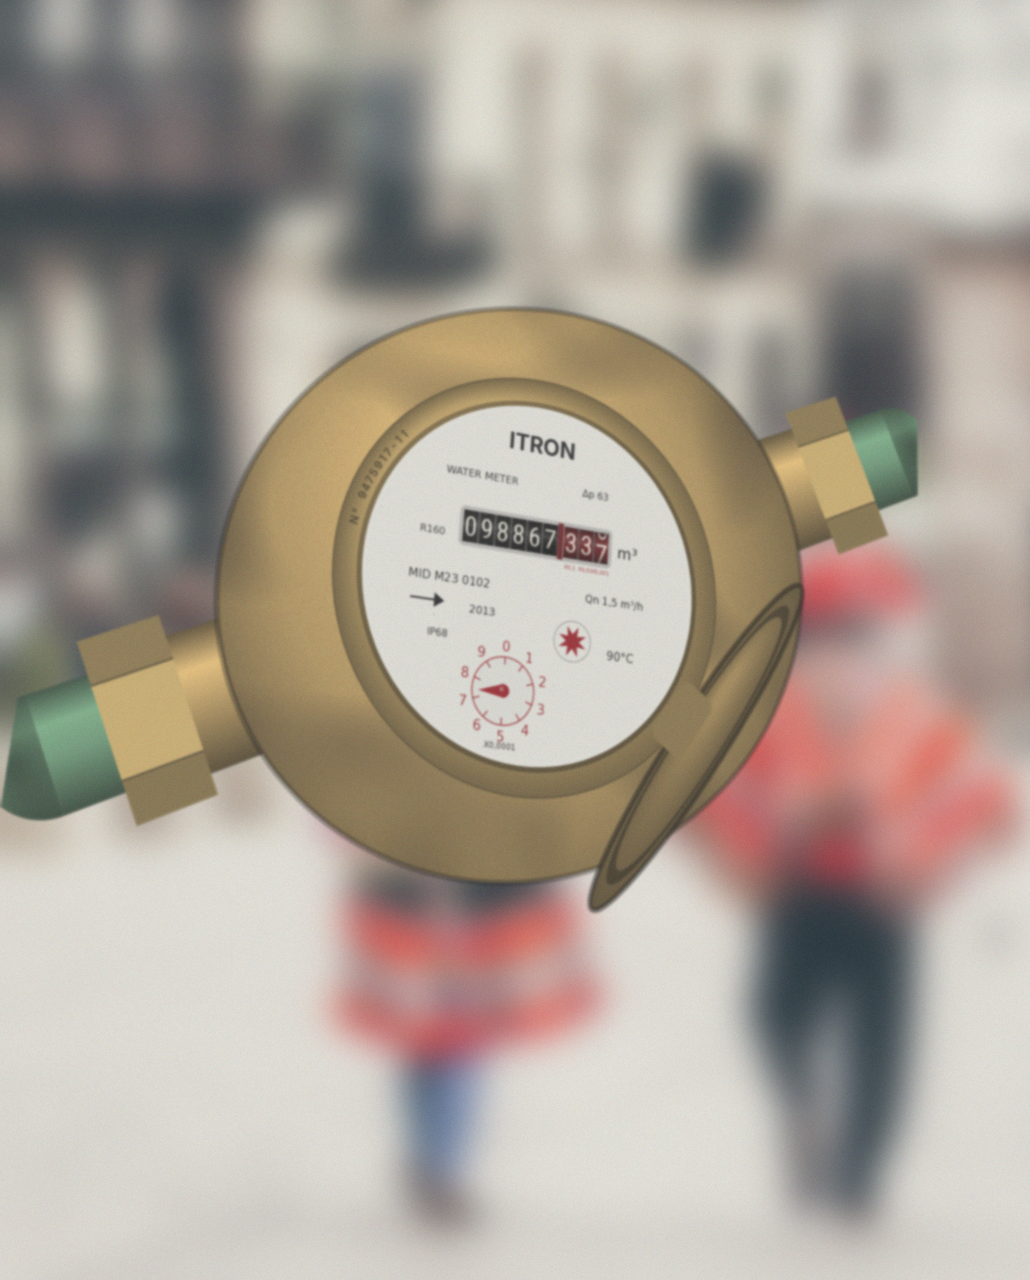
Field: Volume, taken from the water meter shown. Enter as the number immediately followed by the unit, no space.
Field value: 98867.3367m³
